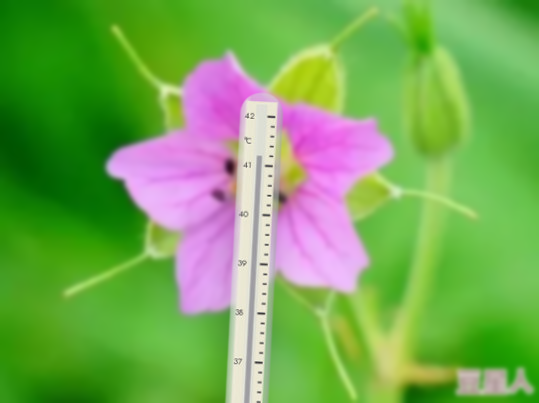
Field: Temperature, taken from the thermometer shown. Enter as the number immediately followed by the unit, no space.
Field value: 41.2°C
